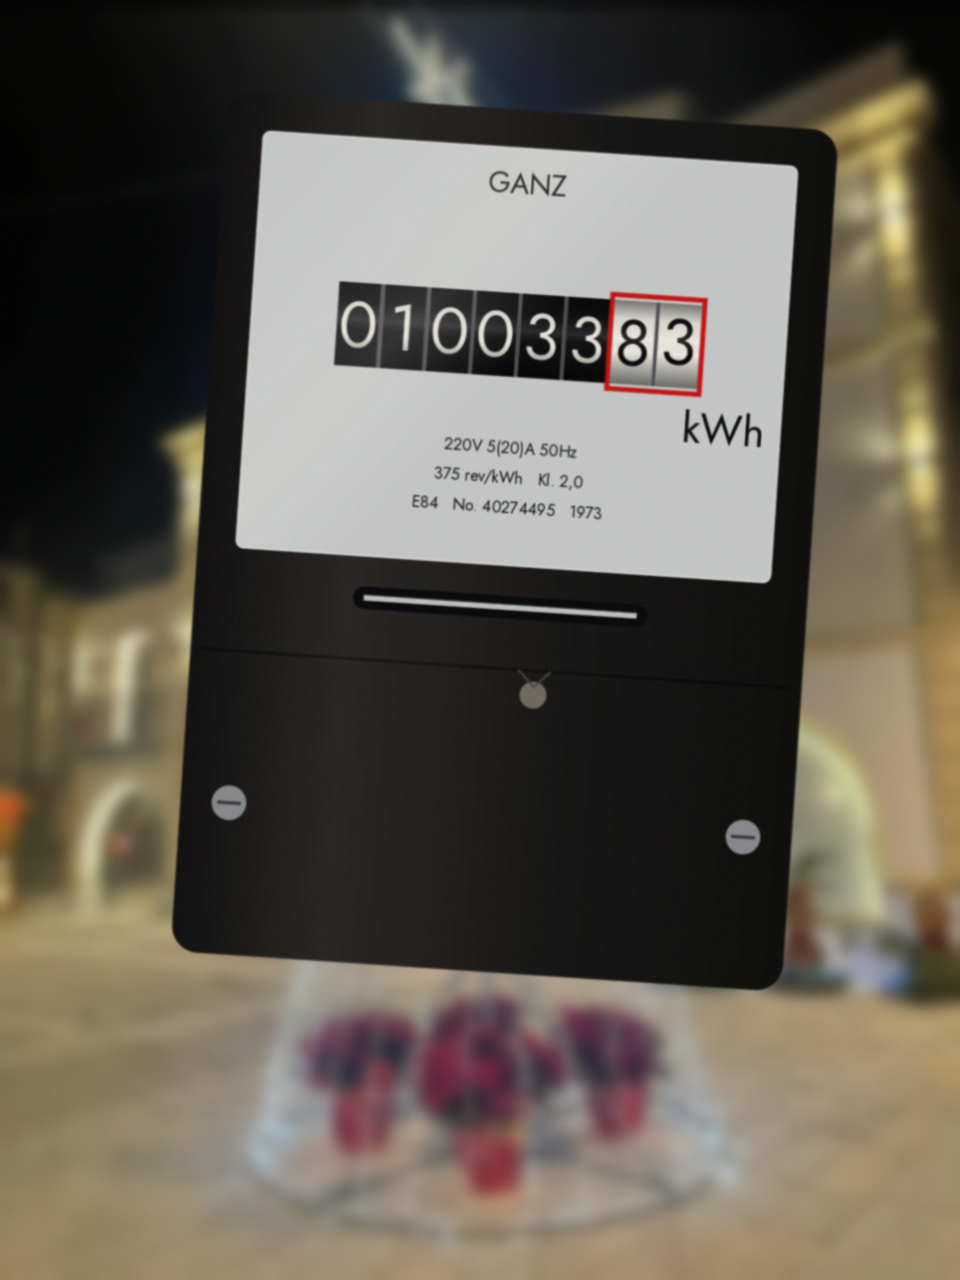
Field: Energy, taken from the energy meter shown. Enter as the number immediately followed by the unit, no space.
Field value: 10033.83kWh
